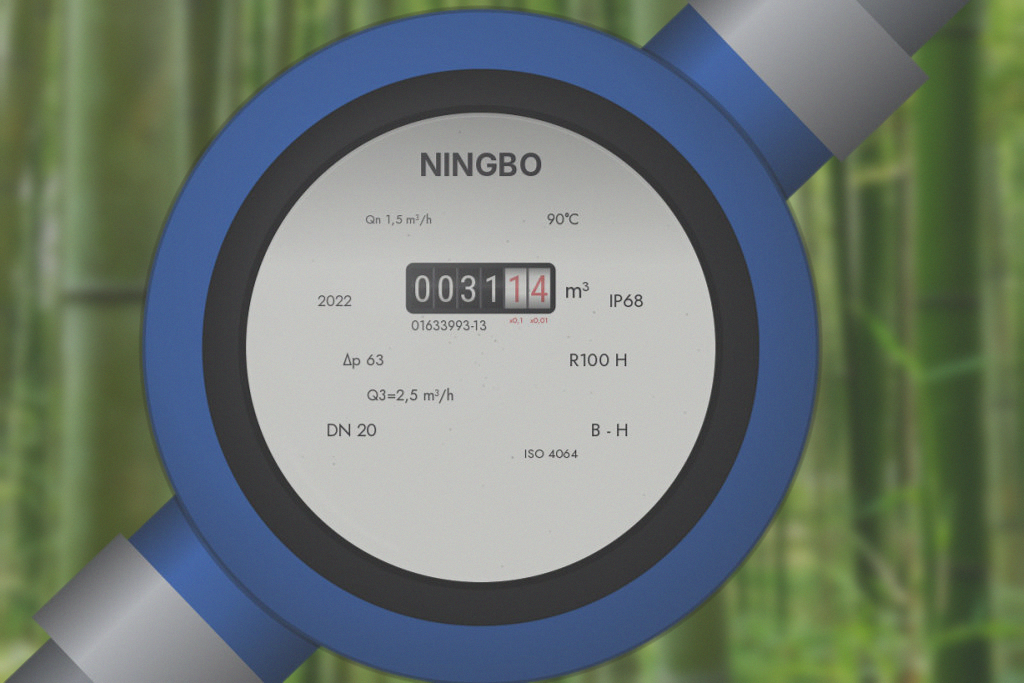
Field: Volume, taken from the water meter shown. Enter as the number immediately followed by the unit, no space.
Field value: 31.14m³
